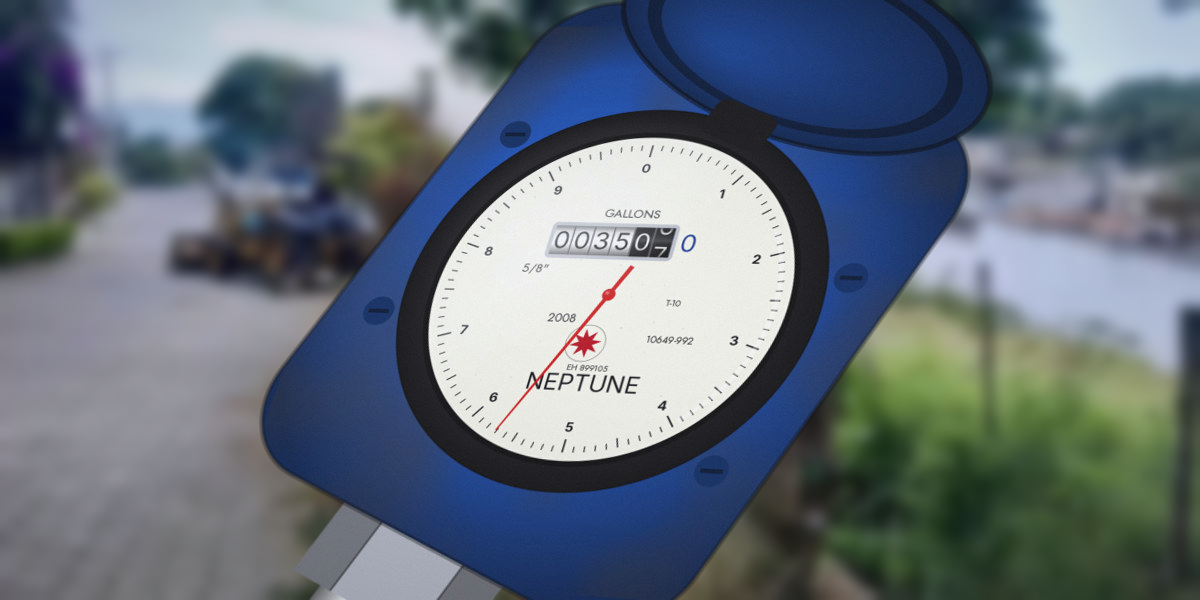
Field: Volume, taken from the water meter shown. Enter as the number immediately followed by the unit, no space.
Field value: 35065.7gal
